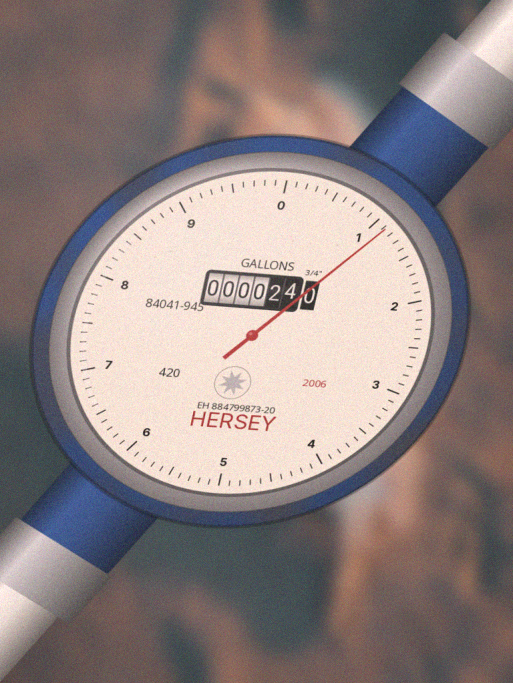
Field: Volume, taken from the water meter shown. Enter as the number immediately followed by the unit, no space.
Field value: 241.1gal
